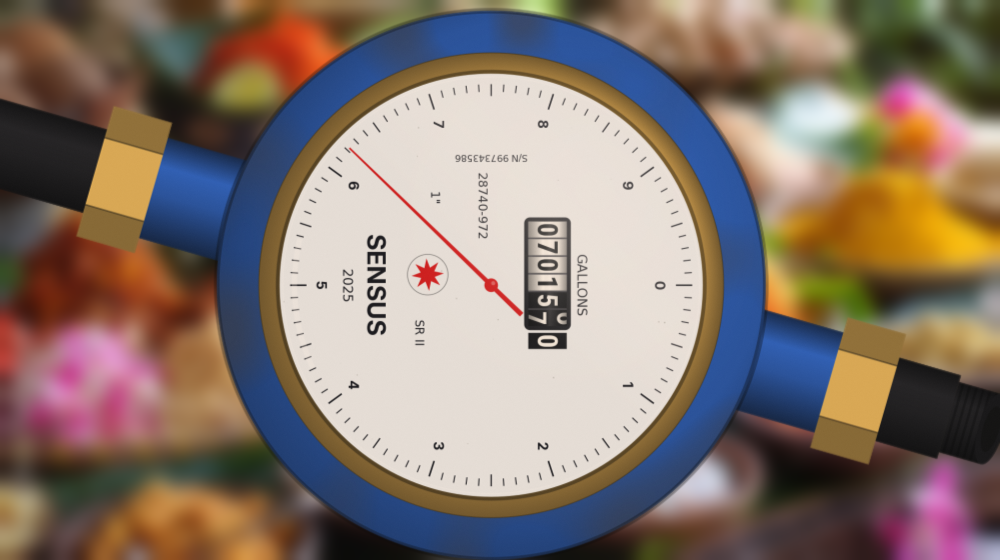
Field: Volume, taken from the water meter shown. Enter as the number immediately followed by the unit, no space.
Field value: 701566.2gal
